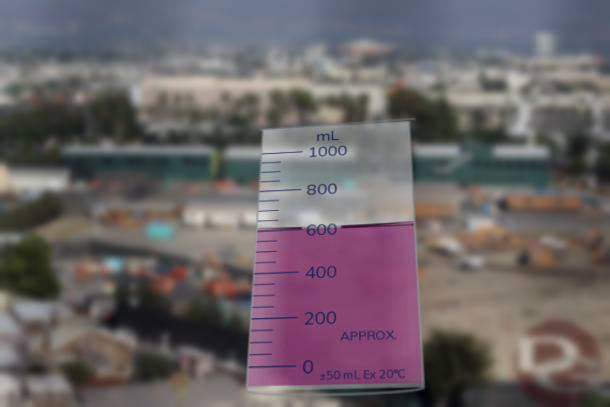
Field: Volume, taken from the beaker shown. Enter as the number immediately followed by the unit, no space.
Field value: 600mL
